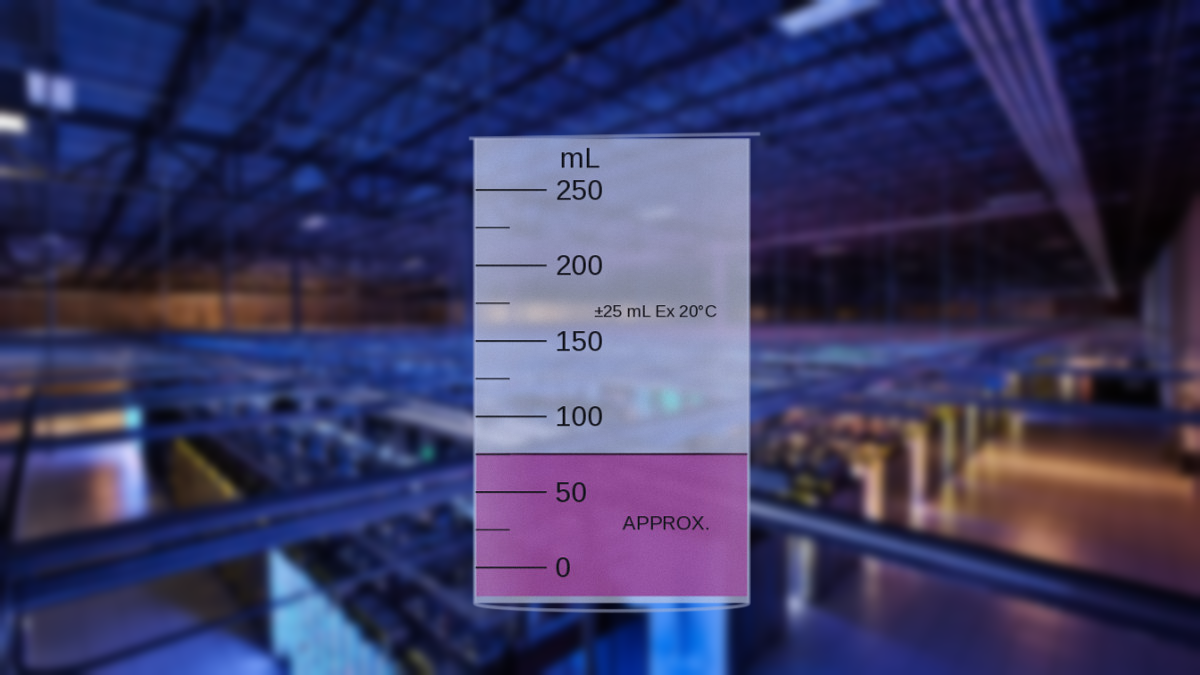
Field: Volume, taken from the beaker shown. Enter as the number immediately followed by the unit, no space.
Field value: 75mL
